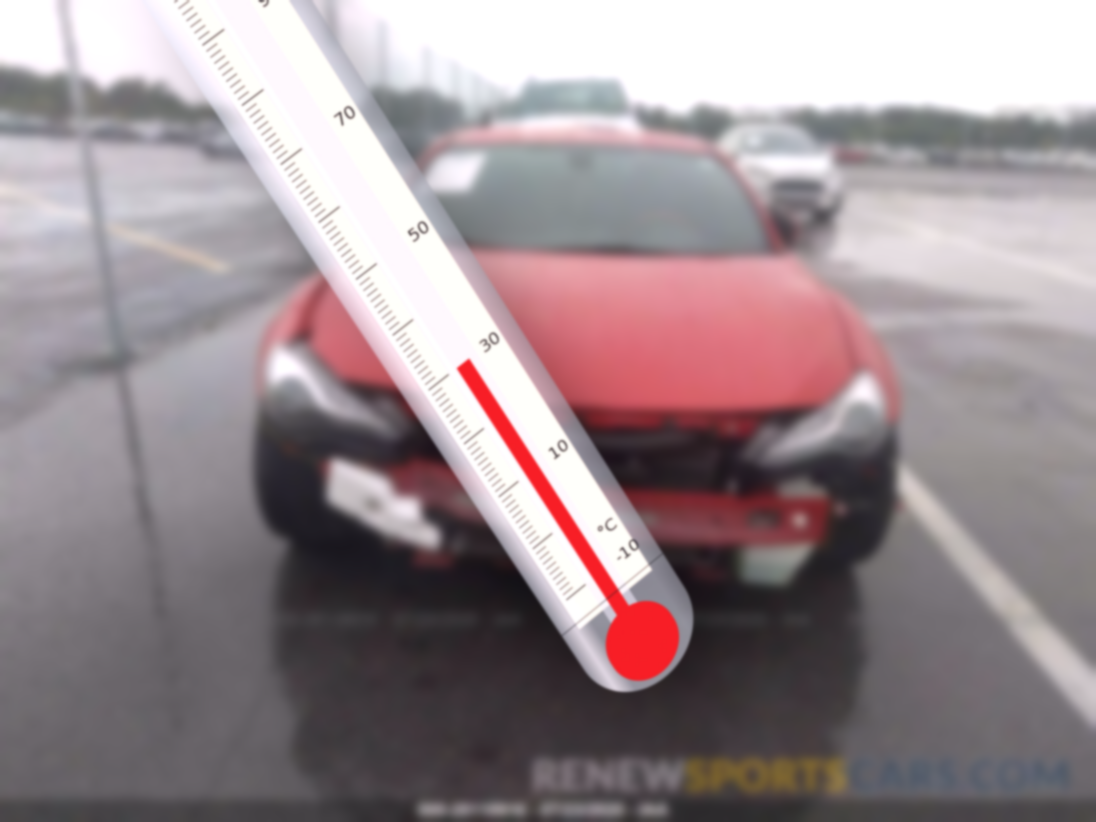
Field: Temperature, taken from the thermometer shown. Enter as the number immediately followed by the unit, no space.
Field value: 30°C
